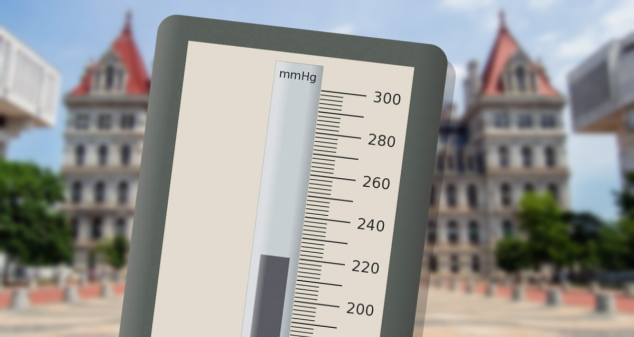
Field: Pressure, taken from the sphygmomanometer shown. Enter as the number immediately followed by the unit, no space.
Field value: 220mmHg
